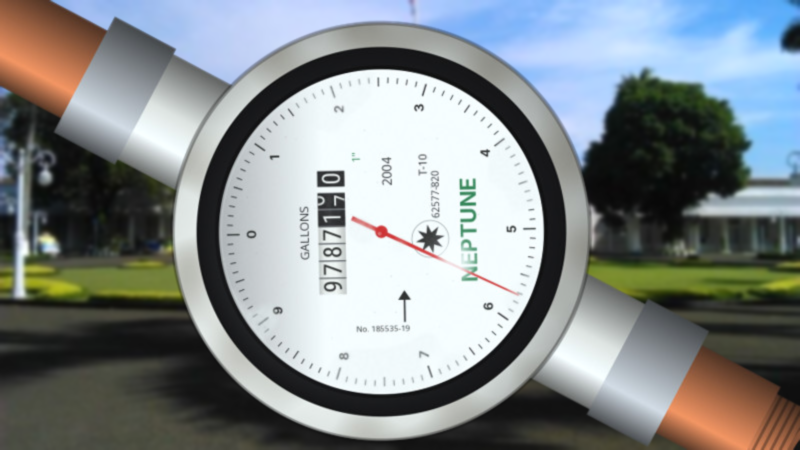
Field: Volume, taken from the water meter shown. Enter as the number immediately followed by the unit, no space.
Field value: 9787165.7gal
